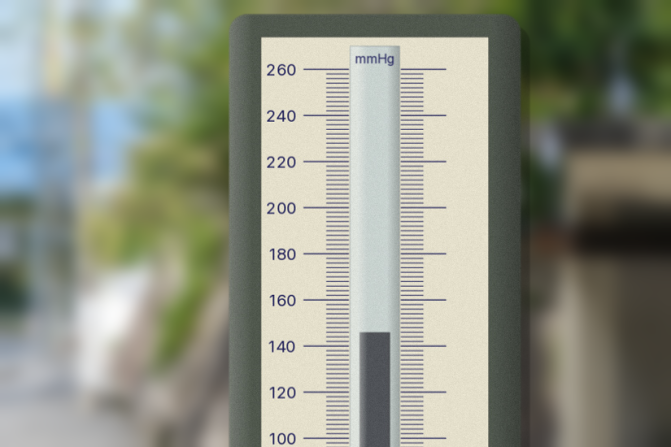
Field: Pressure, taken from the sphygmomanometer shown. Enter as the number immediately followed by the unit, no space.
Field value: 146mmHg
